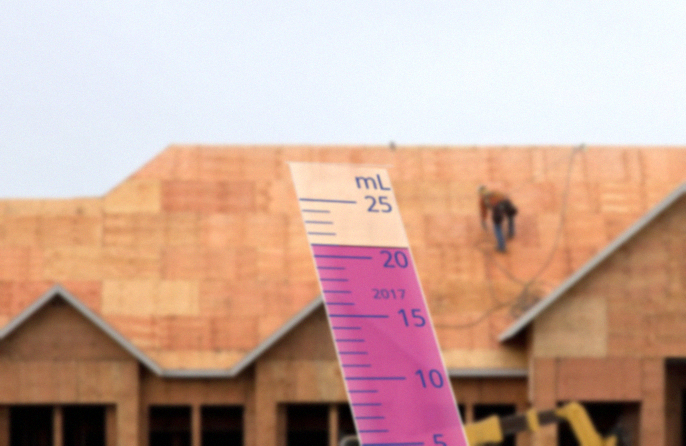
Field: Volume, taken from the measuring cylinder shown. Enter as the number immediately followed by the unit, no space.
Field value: 21mL
